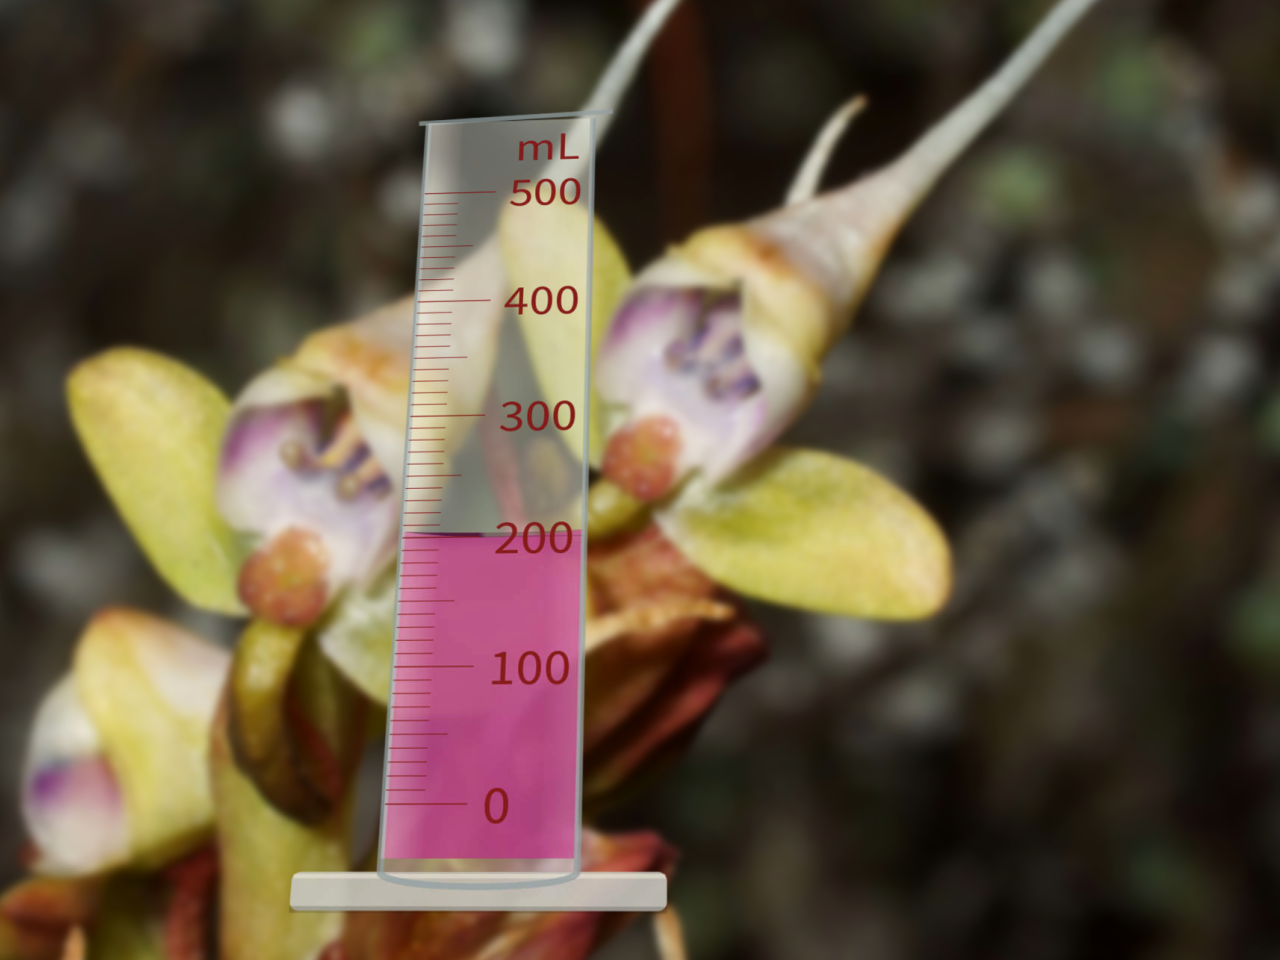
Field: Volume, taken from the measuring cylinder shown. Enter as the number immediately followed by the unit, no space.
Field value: 200mL
